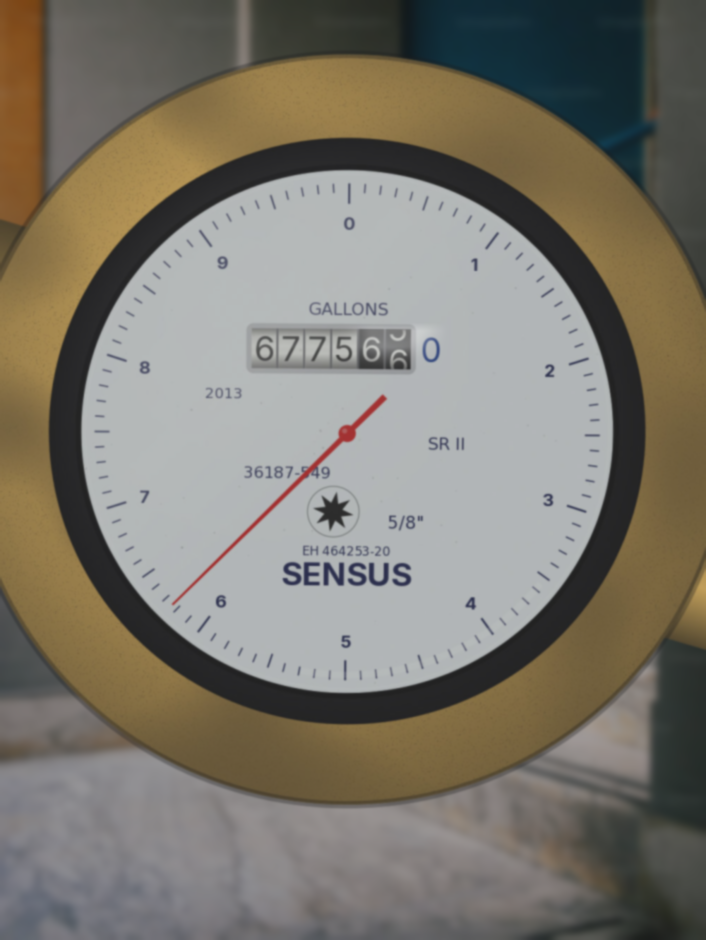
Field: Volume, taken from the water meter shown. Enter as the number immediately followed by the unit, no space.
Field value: 6775656.2gal
